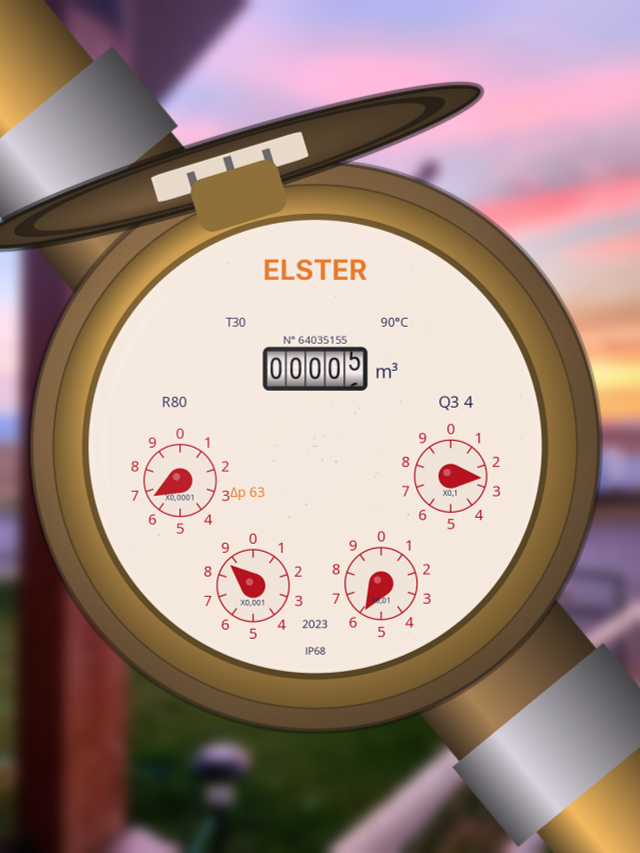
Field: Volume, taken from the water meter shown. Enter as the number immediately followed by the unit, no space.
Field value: 5.2586m³
